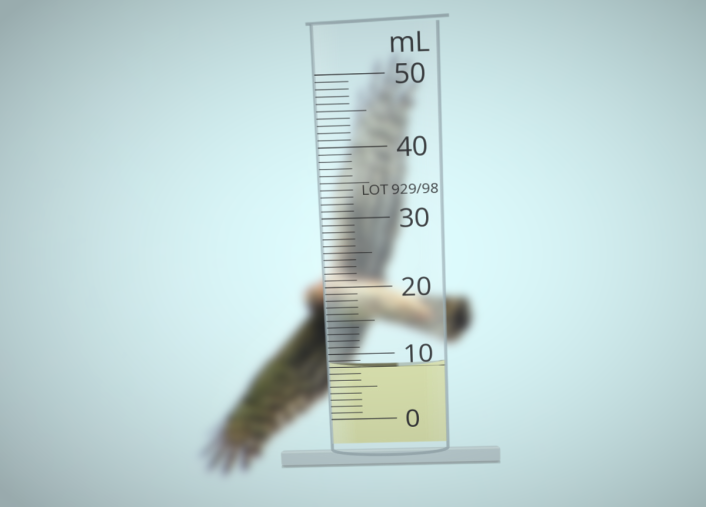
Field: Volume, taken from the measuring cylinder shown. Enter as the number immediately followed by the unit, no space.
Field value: 8mL
